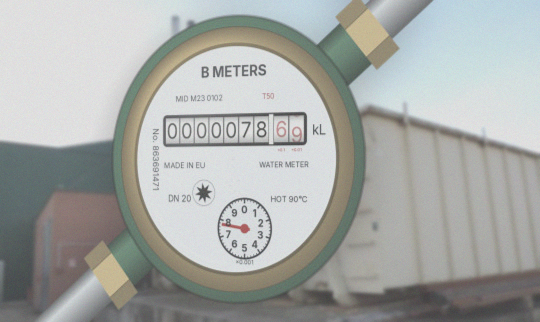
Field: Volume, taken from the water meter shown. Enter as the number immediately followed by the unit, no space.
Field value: 78.687kL
